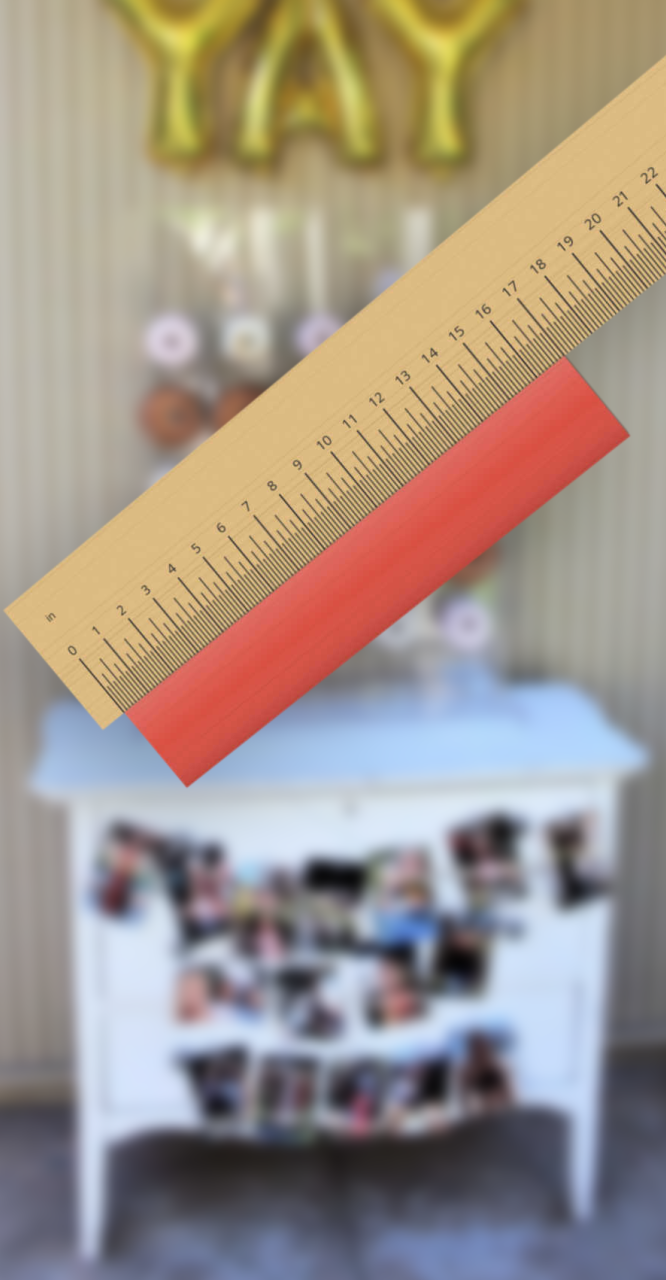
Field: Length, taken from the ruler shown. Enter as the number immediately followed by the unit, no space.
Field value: 17in
